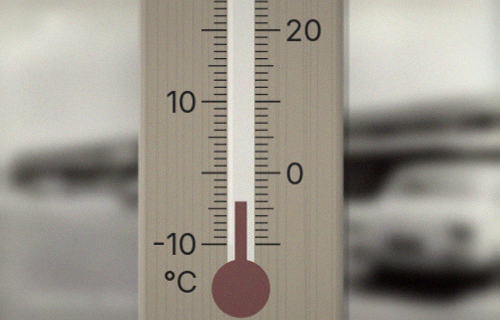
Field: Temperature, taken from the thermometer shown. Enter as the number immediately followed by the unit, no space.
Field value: -4°C
